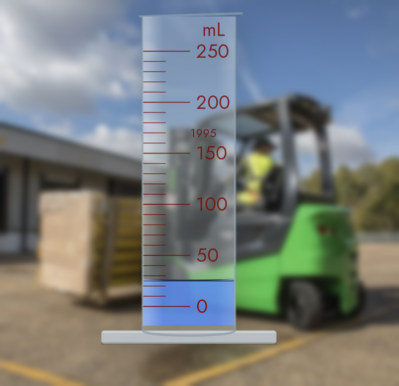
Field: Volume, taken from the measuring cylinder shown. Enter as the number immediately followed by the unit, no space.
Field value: 25mL
